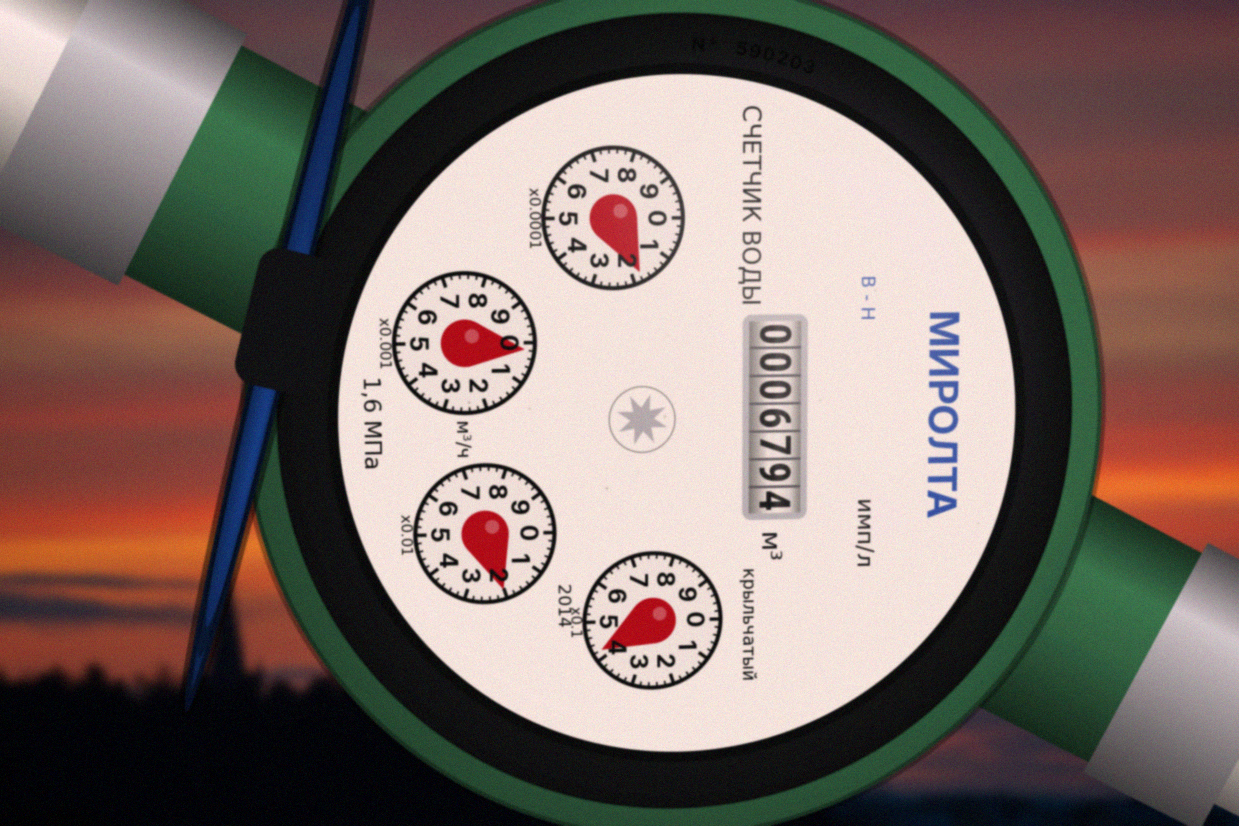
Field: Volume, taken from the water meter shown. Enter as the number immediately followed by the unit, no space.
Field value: 6794.4201m³
